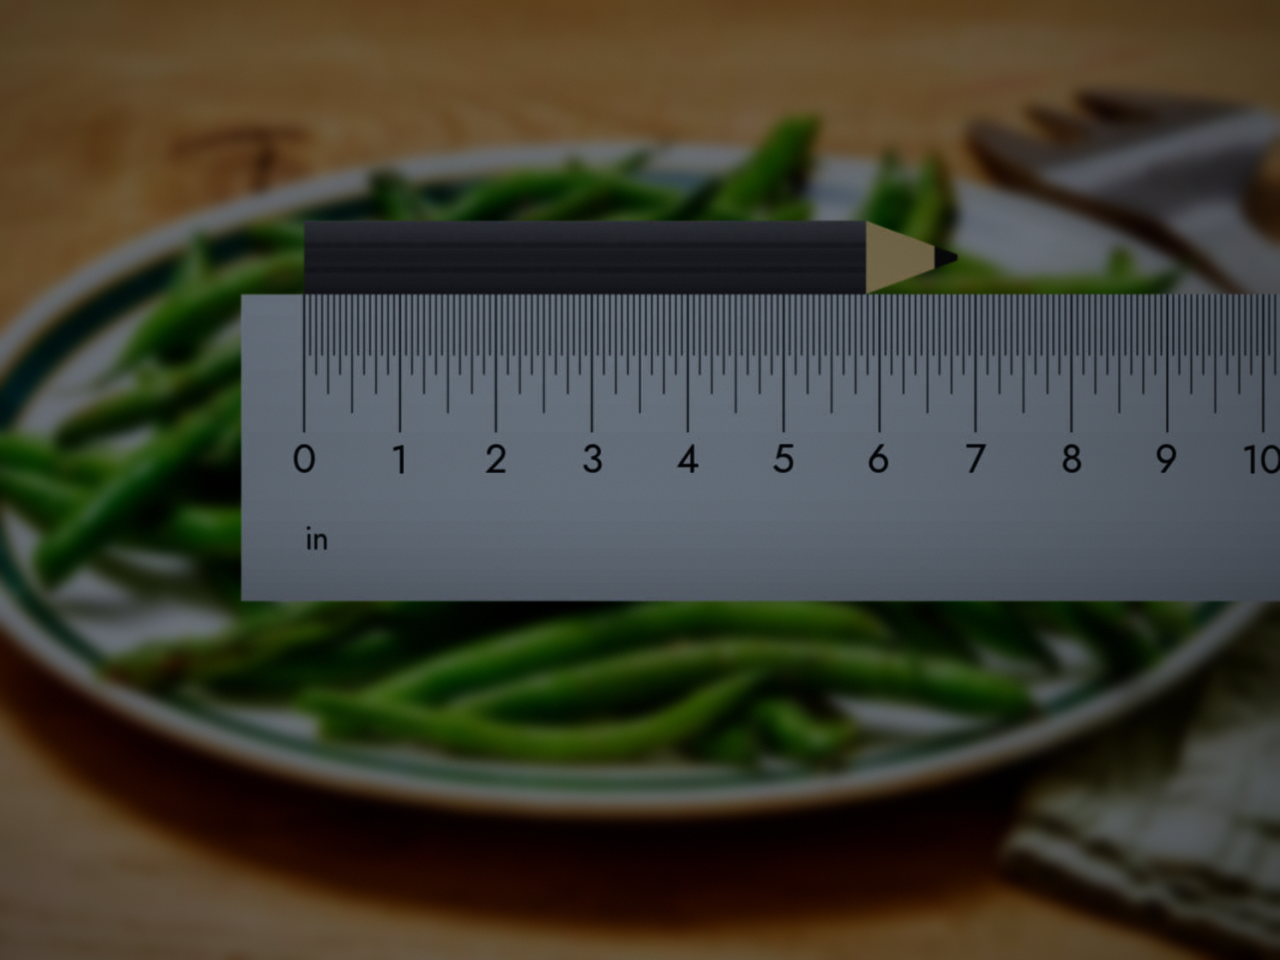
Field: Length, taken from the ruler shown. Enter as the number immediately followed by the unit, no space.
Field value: 6.8125in
